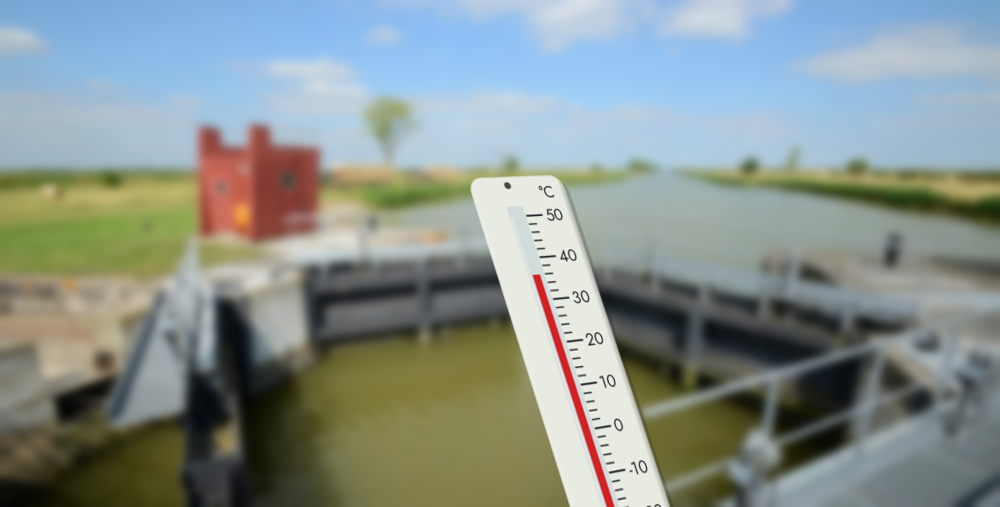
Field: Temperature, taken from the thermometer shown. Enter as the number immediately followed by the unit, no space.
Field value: 36°C
